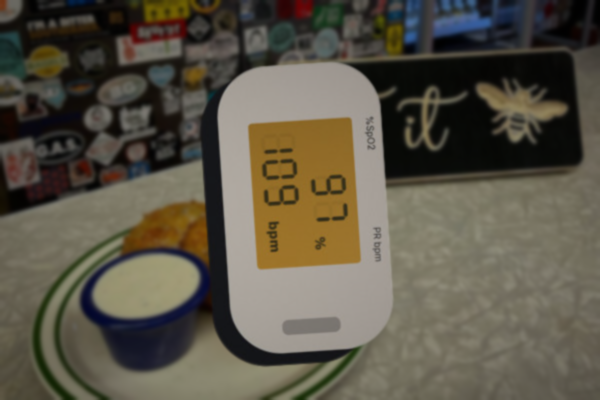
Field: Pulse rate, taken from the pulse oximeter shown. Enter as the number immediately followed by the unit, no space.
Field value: 109bpm
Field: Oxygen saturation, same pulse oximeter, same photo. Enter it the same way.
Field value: 97%
